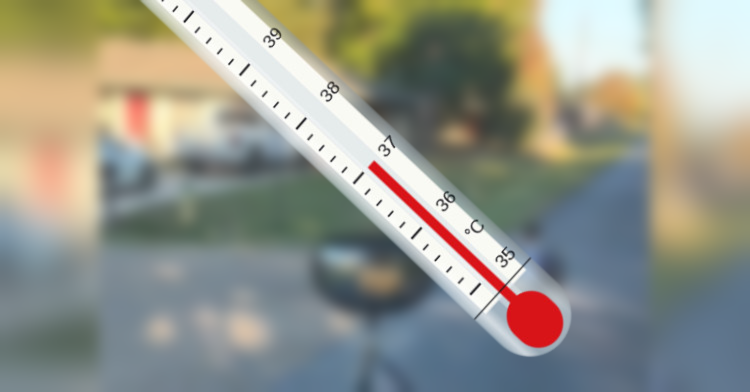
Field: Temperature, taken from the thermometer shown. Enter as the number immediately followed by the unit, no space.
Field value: 37°C
